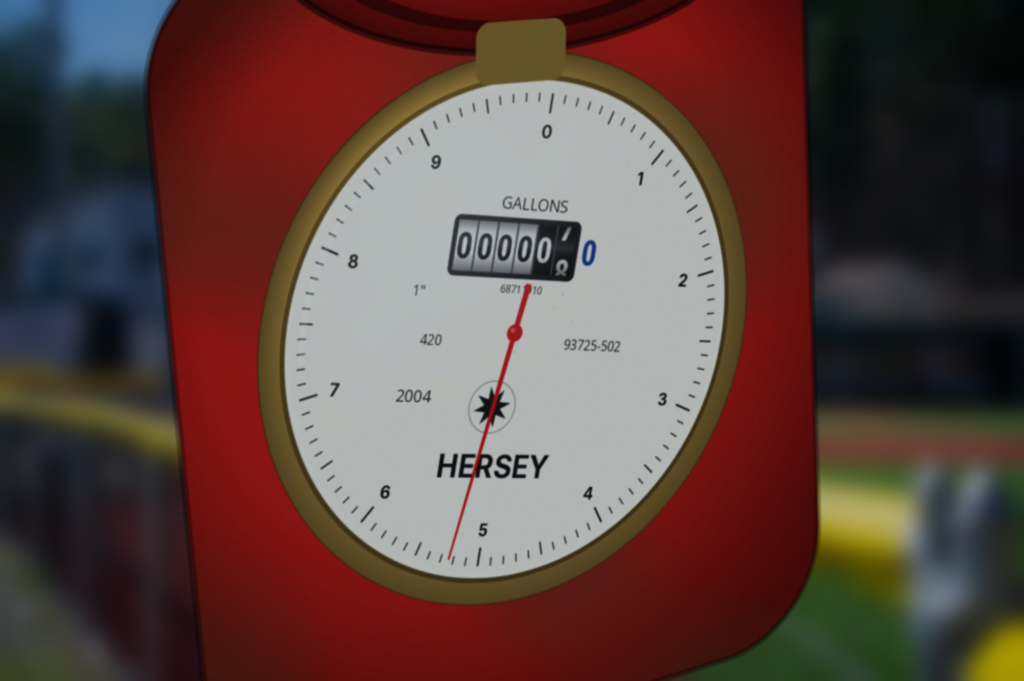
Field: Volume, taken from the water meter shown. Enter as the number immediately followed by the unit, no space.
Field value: 75.2gal
